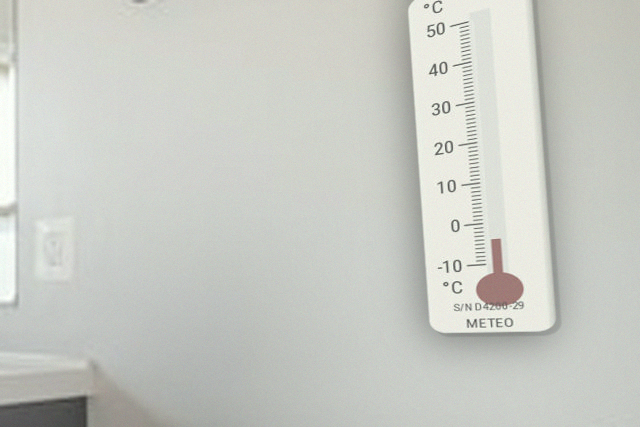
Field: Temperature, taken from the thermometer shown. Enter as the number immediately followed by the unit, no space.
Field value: -4°C
